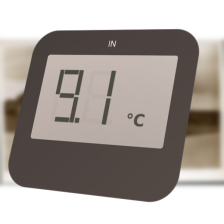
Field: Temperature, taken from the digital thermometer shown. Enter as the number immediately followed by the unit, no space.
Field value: 9.1°C
